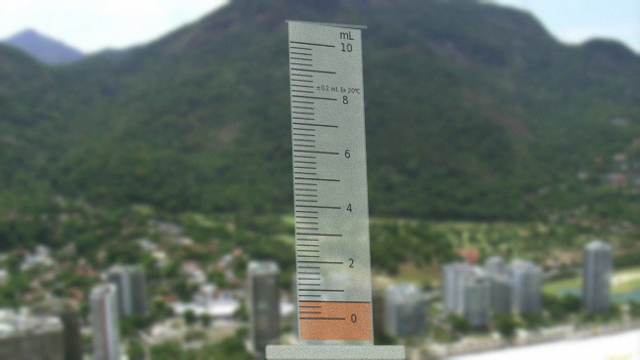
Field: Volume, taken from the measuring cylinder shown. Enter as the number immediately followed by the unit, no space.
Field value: 0.6mL
